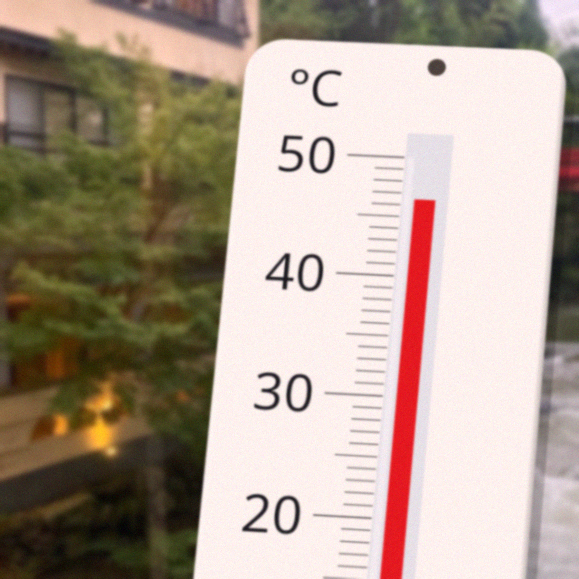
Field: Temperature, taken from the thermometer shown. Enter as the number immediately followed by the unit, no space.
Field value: 46.5°C
